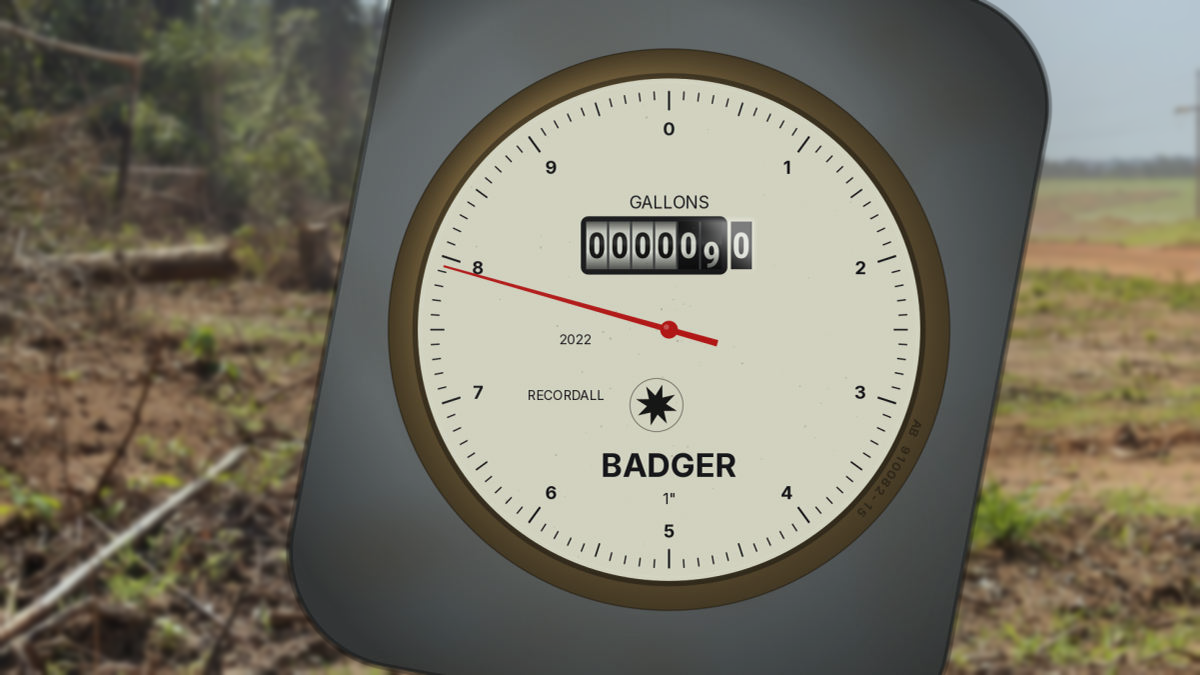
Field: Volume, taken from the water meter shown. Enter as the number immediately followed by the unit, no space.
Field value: 87.9gal
